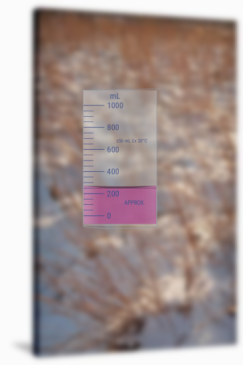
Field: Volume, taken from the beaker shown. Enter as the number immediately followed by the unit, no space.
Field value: 250mL
